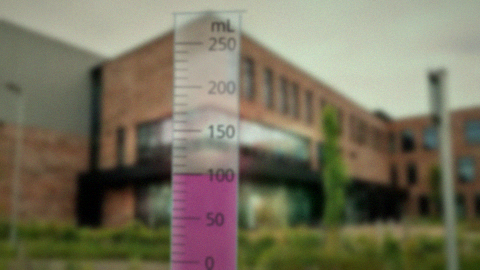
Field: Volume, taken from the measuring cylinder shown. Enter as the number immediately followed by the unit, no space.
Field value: 100mL
